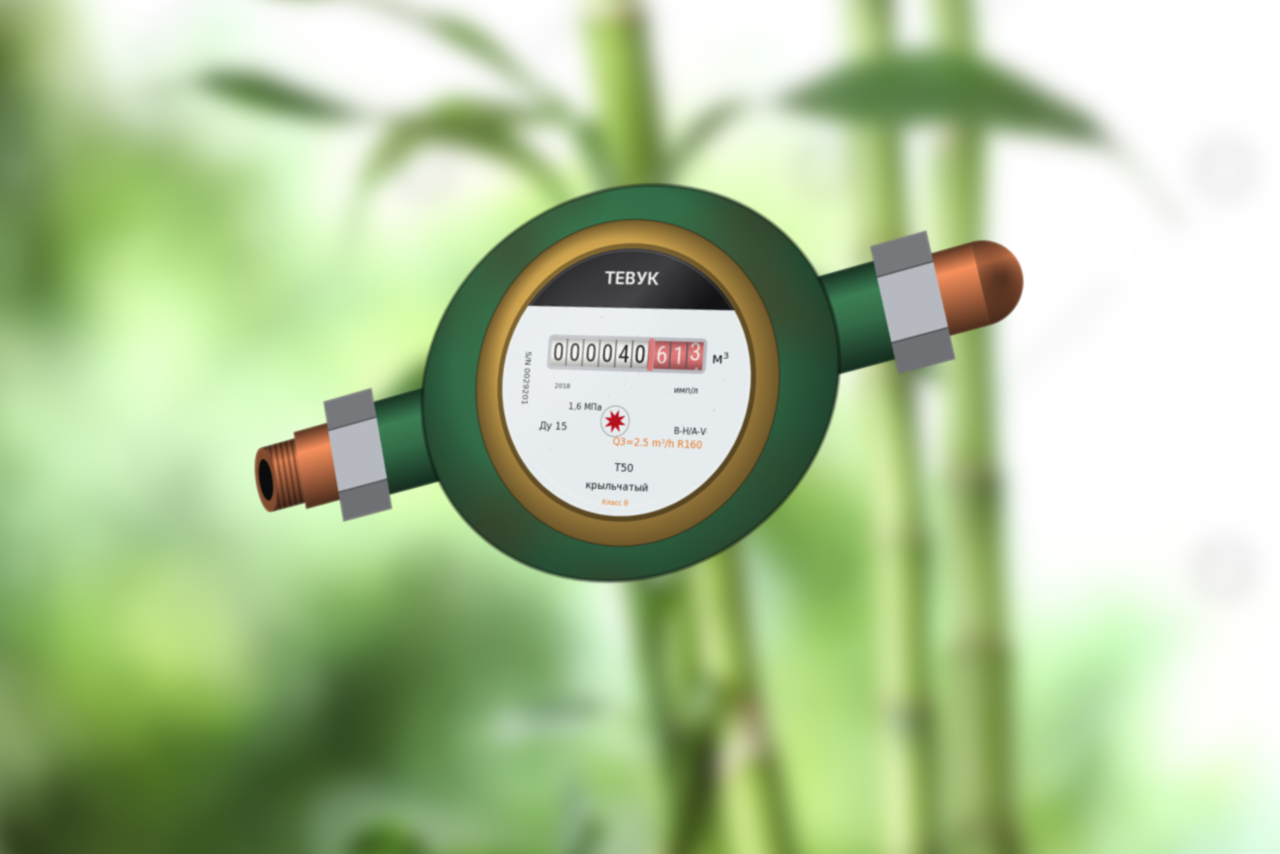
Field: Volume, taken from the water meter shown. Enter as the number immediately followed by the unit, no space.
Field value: 40.613m³
